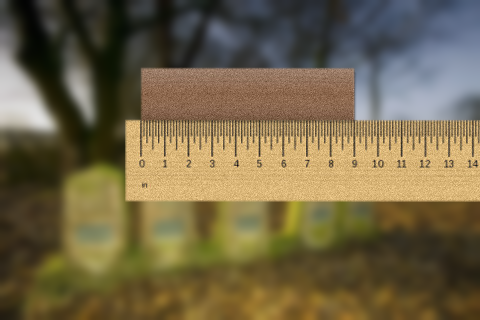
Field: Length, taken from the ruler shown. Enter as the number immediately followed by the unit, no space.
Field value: 9in
